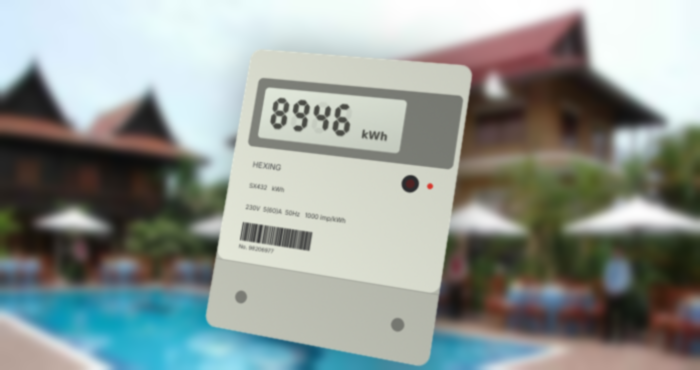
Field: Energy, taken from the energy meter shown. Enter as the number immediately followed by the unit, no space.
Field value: 8946kWh
